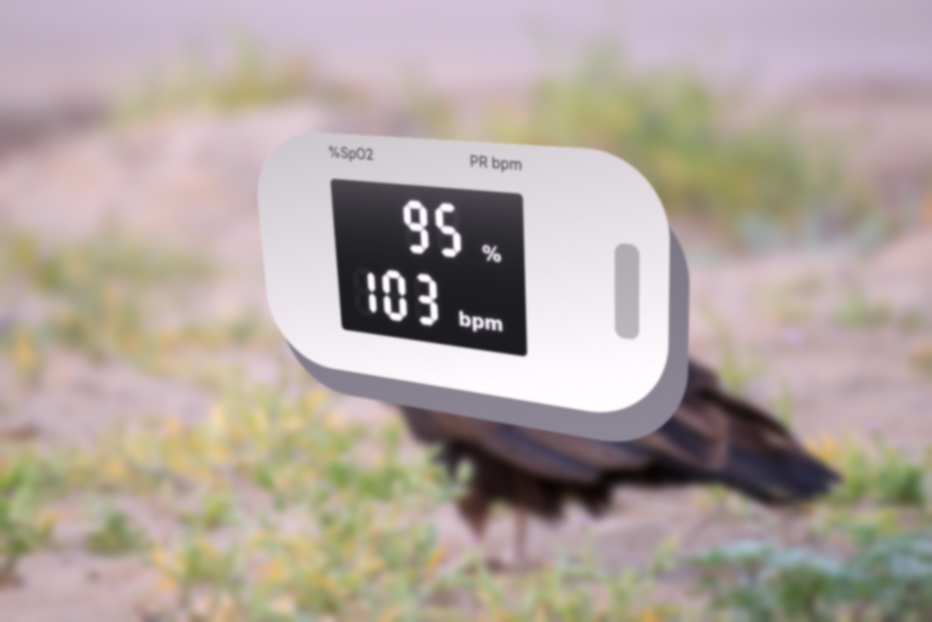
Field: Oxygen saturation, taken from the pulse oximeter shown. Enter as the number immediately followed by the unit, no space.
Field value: 95%
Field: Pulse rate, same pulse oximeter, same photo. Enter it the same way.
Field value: 103bpm
